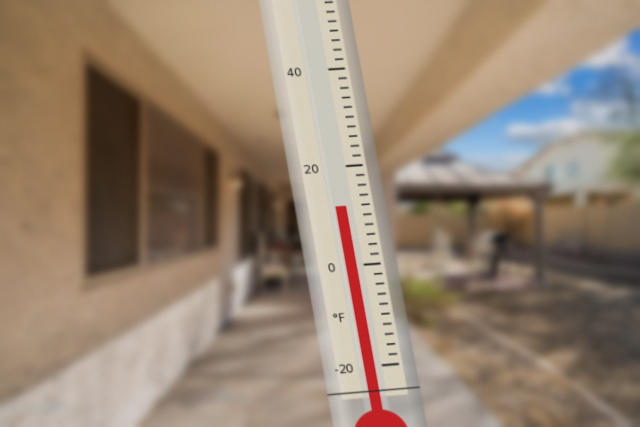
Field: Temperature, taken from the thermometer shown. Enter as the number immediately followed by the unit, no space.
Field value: 12°F
